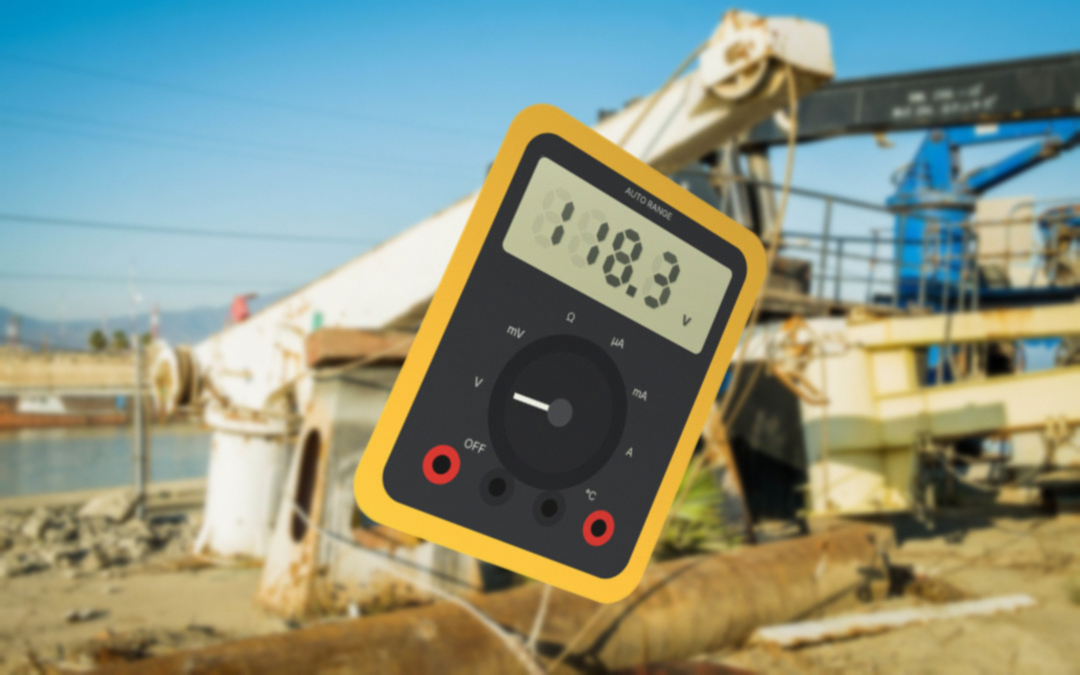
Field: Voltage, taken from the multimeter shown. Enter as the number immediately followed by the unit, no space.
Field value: 118.3V
